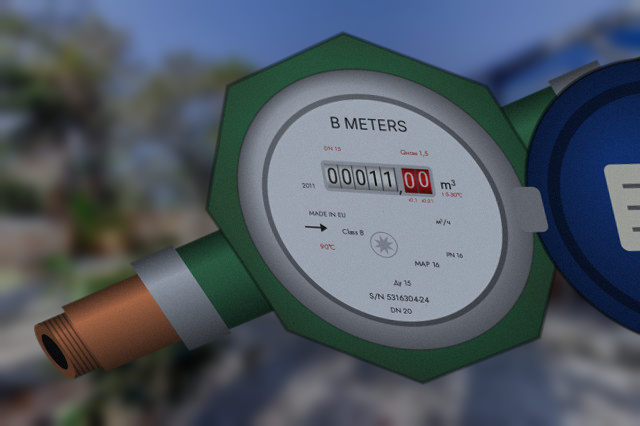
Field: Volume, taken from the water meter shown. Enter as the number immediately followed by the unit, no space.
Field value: 11.00m³
